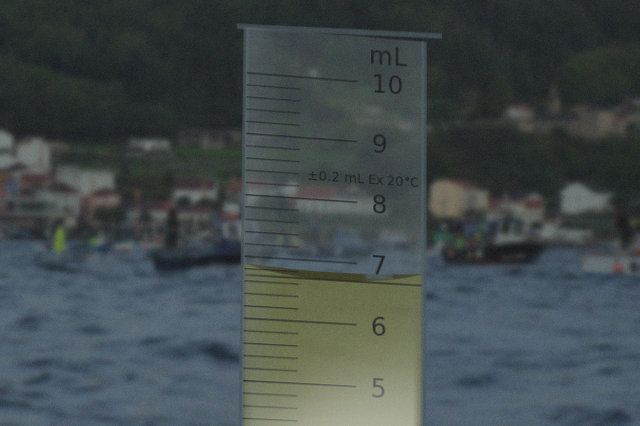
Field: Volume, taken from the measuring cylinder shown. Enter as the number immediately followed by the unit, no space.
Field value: 6.7mL
